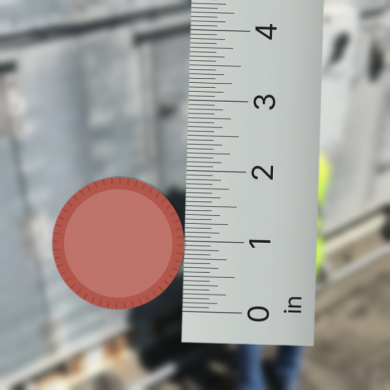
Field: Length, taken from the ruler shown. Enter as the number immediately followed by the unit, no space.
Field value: 1.875in
